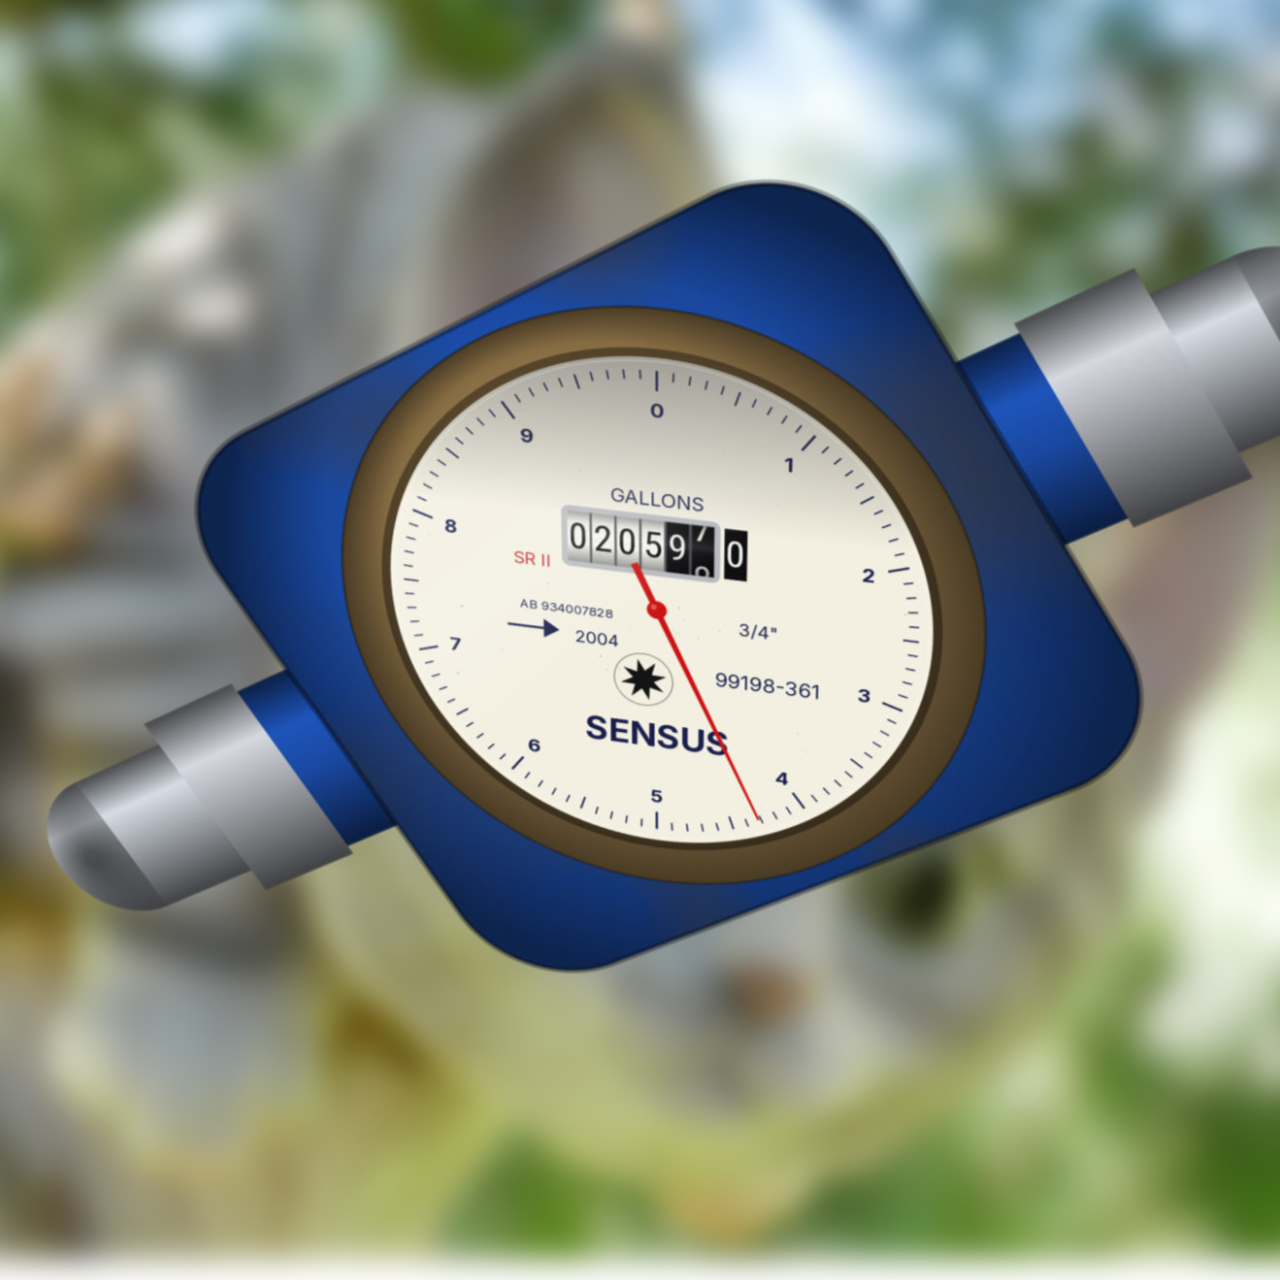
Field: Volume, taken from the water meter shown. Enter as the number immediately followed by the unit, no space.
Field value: 205974.3gal
